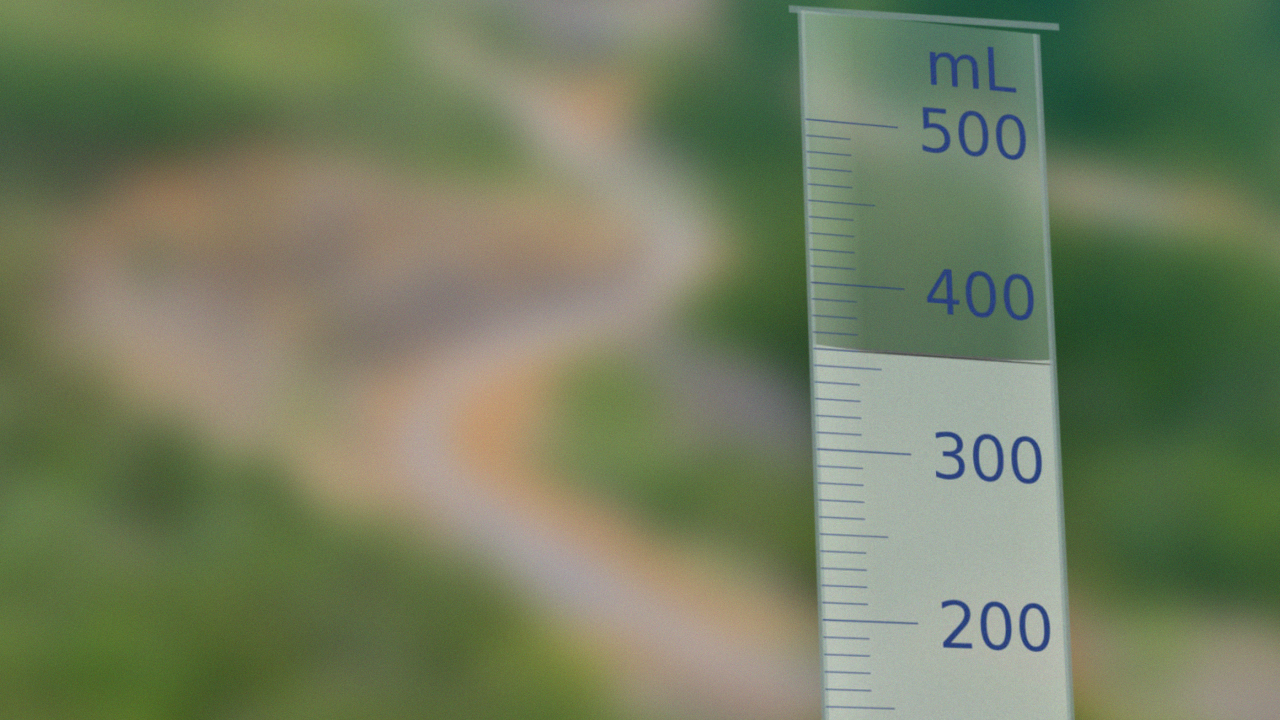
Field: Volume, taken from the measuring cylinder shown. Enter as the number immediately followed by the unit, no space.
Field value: 360mL
